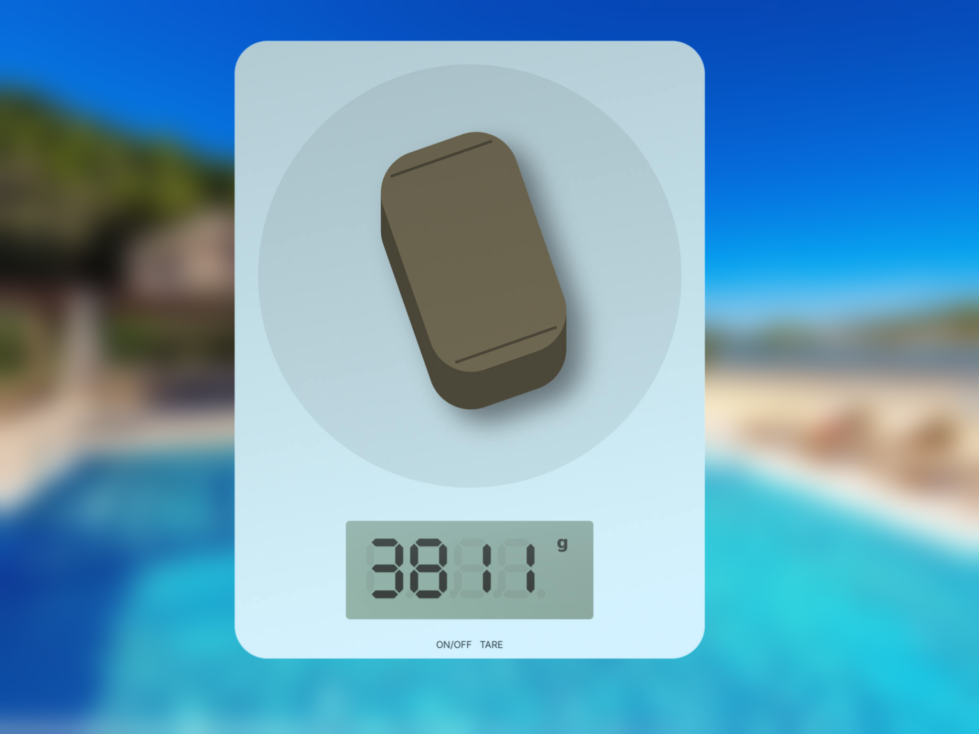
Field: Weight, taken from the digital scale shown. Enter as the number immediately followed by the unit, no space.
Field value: 3811g
